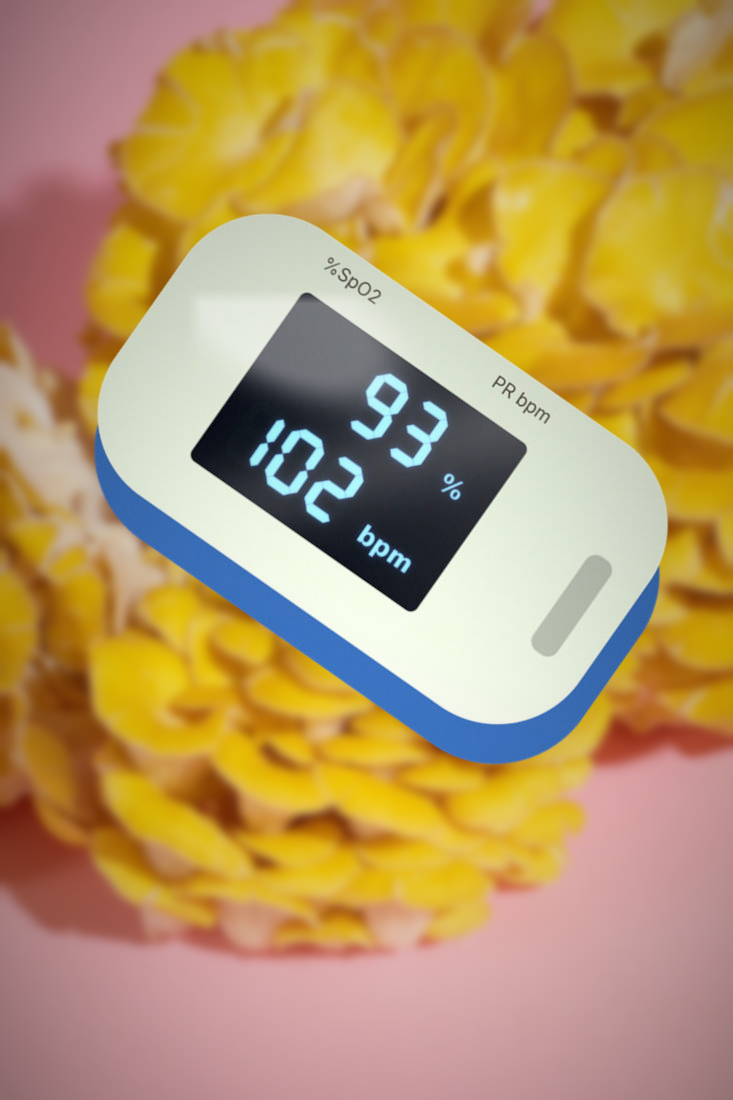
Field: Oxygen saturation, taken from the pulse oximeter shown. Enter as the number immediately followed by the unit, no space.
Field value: 93%
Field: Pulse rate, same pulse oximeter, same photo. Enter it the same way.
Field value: 102bpm
